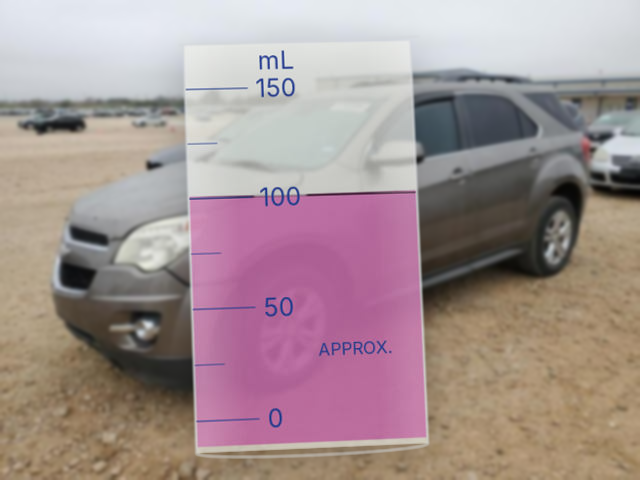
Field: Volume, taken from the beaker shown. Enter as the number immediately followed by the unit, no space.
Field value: 100mL
